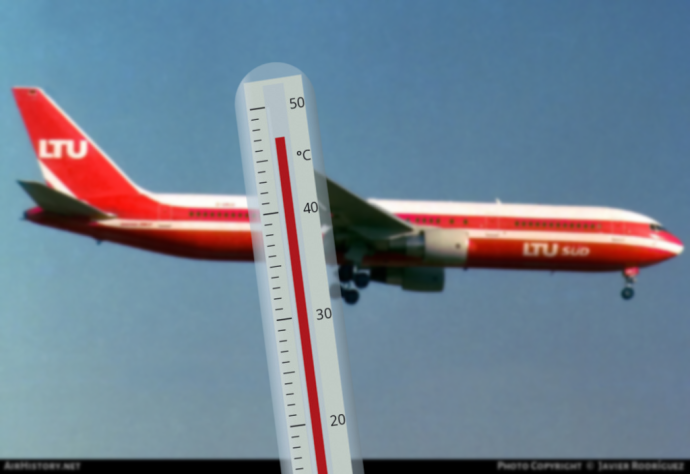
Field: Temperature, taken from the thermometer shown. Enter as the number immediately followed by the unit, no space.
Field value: 47°C
